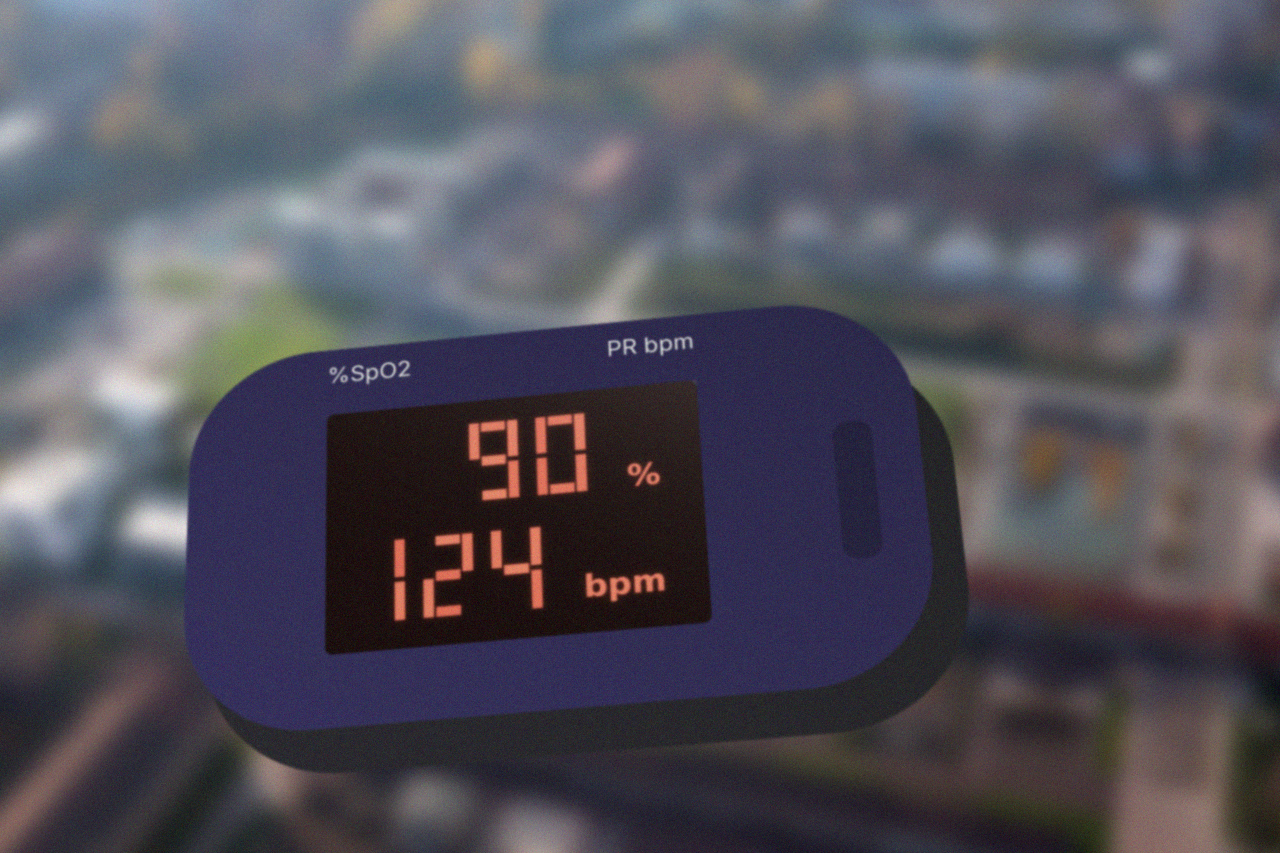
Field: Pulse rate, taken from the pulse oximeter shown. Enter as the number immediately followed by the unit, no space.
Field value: 124bpm
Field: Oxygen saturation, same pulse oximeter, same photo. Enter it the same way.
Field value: 90%
